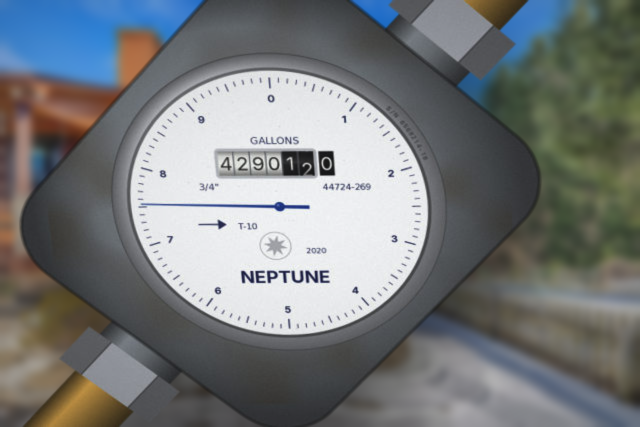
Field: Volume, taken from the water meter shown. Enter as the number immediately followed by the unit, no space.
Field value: 4290117.5gal
